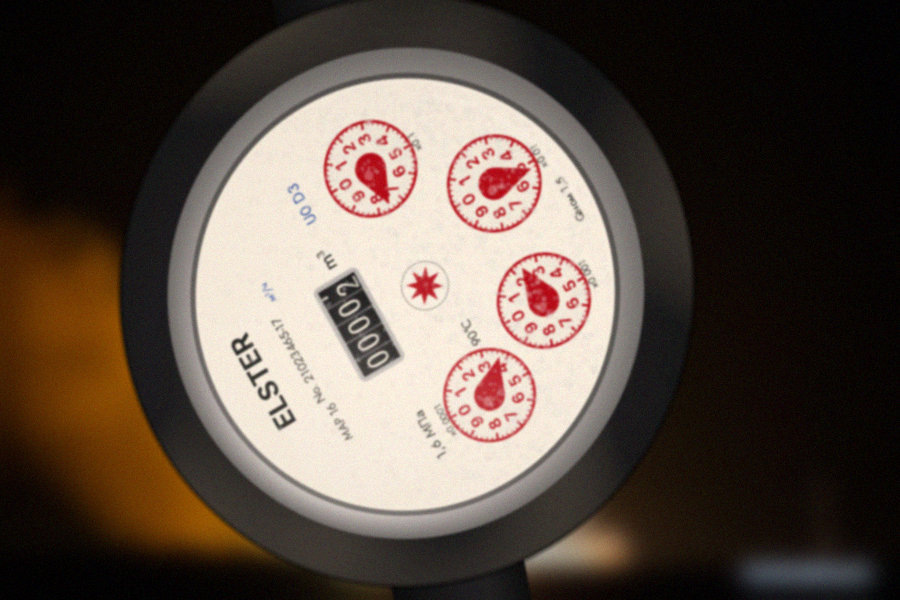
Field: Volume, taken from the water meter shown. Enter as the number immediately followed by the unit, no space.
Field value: 1.7523m³
